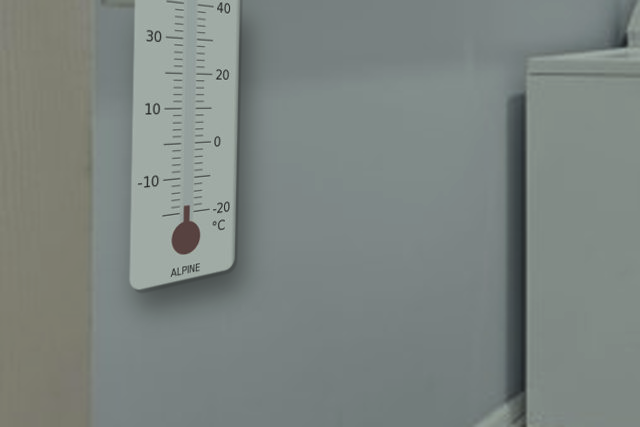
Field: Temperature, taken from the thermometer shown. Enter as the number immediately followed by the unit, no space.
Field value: -18°C
